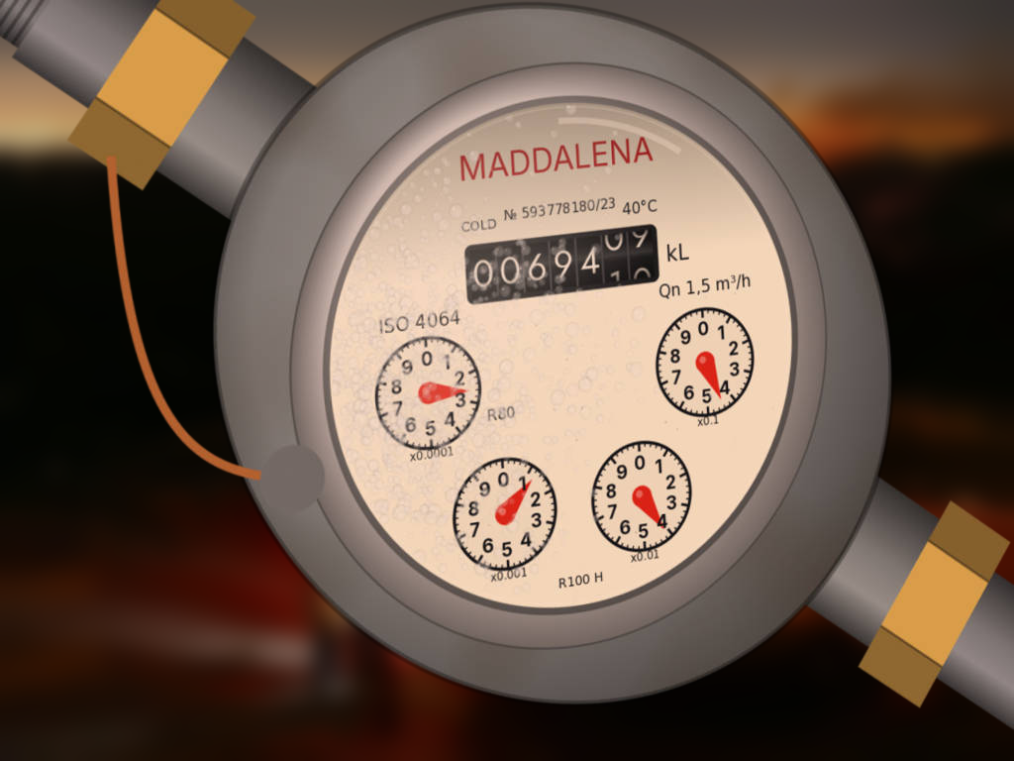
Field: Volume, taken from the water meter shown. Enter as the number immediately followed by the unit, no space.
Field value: 69409.4412kL
